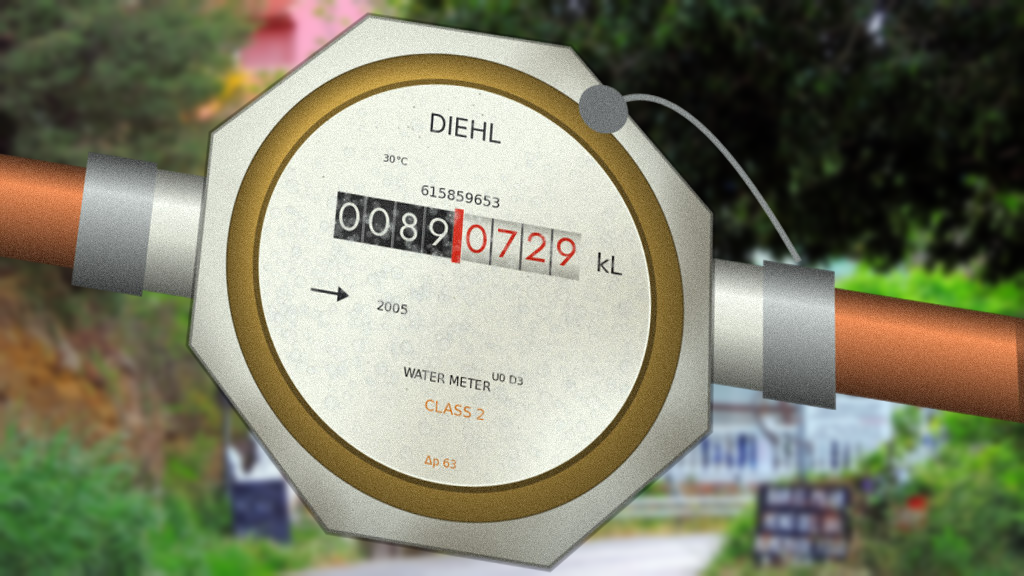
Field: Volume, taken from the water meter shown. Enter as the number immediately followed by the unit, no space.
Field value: 89.0729kL
